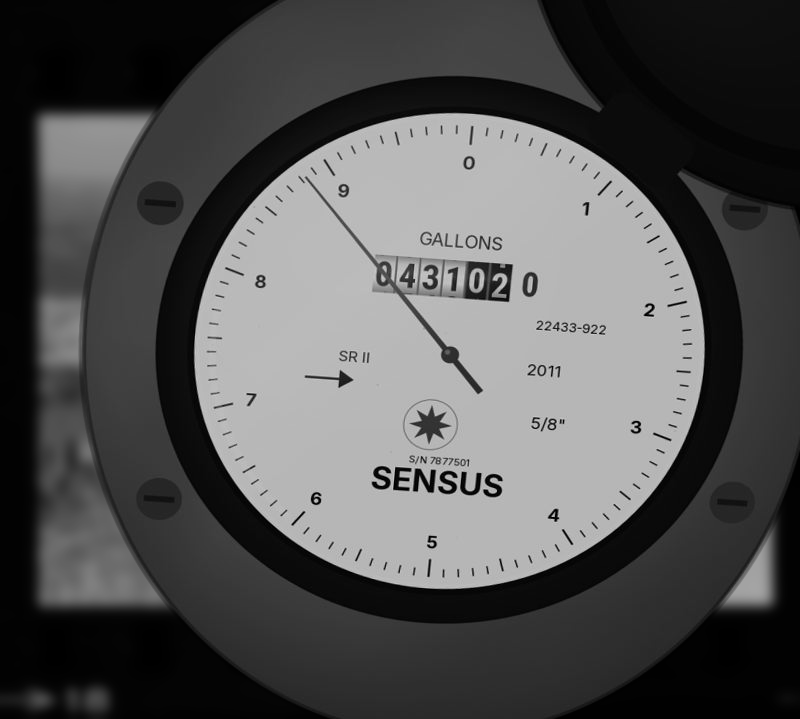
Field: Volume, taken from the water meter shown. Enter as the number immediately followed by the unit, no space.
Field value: 431018.8gal
